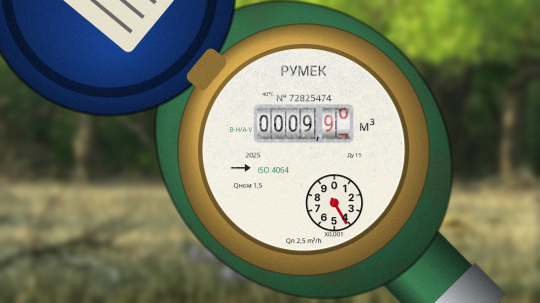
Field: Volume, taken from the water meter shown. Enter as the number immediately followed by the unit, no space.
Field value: 9.964m³
